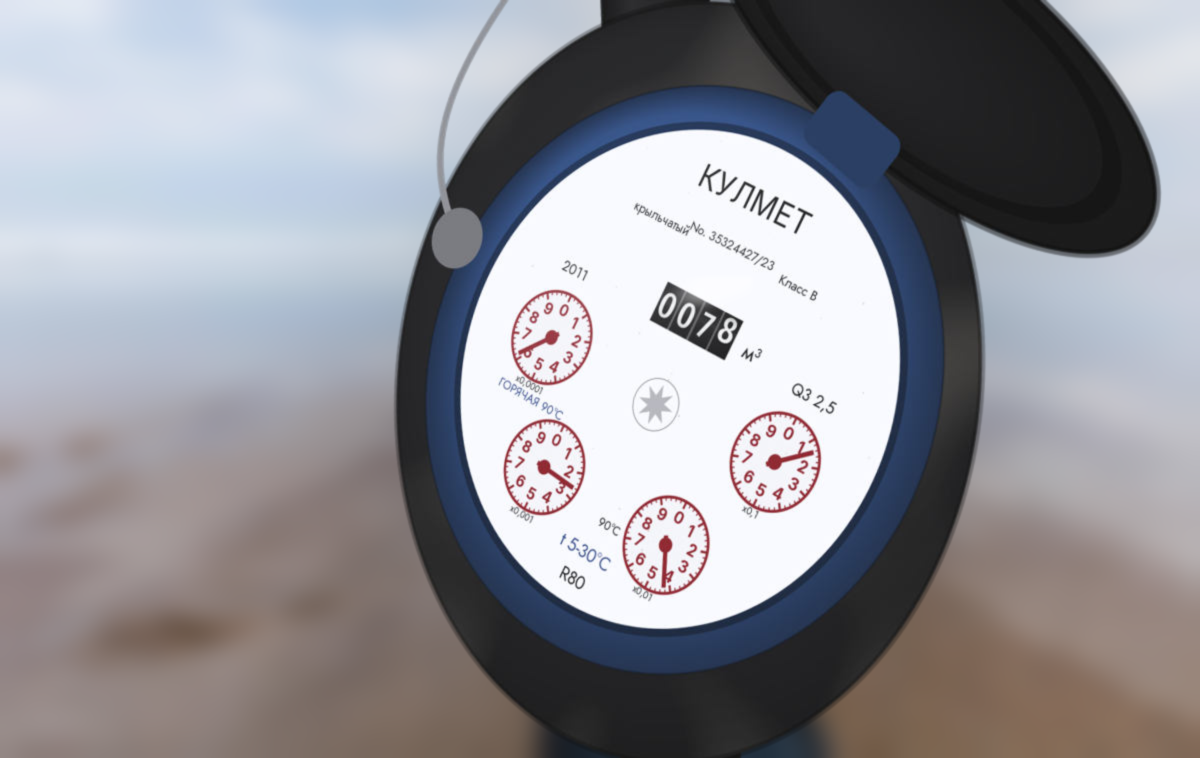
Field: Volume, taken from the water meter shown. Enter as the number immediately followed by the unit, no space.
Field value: 78.1426m³
